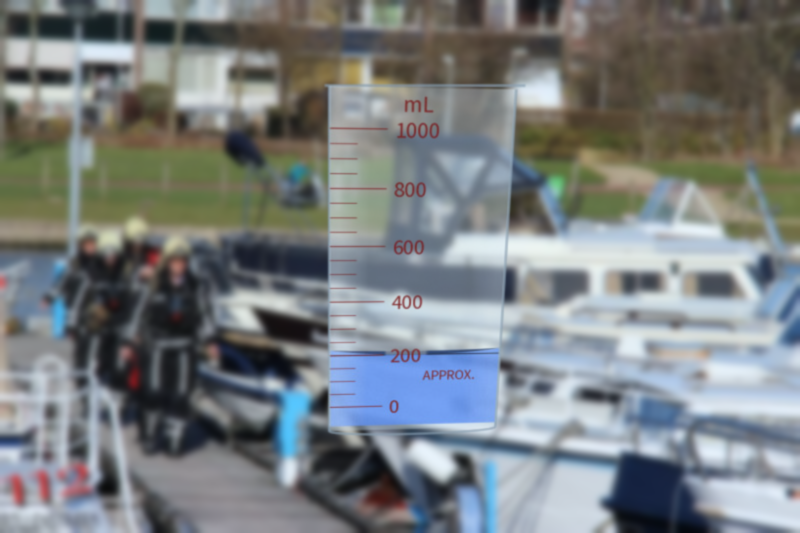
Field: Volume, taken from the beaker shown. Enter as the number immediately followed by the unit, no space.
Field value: 200mL
